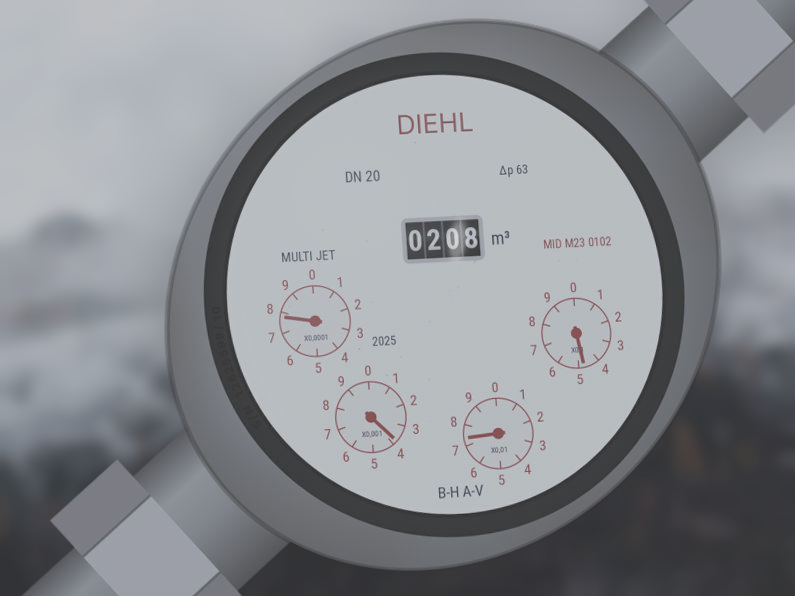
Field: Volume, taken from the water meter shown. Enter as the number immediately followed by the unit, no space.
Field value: 208.4737m³
